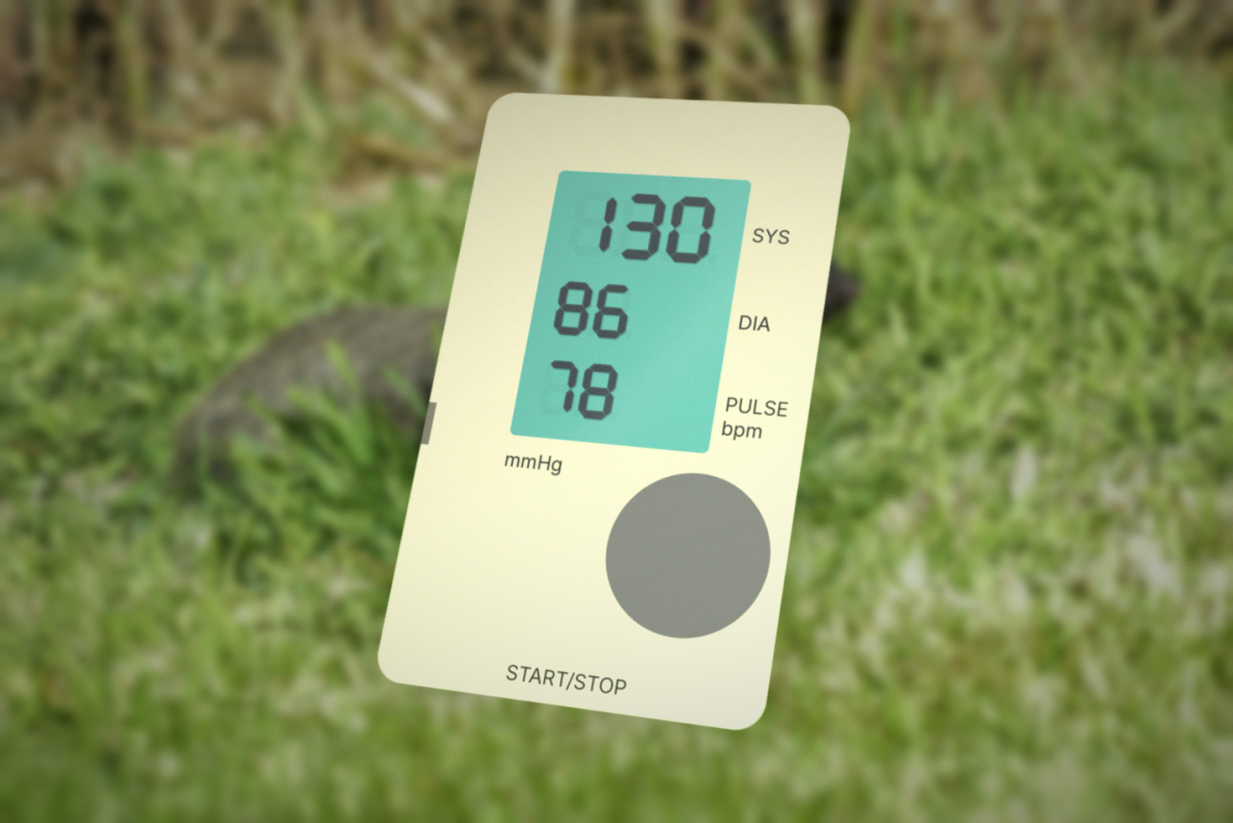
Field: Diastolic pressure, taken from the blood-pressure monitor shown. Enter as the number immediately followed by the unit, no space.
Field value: 86mmHg
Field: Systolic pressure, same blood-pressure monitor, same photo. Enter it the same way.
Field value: 130mmHg
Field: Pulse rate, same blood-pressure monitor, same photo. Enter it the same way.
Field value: 78bpm
